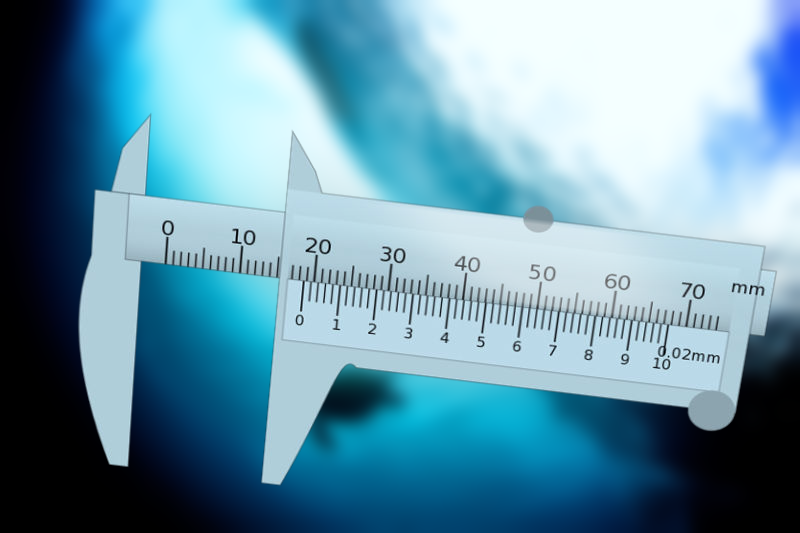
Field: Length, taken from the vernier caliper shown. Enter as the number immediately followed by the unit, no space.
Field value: 18.6mm
